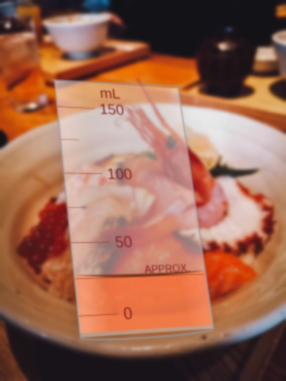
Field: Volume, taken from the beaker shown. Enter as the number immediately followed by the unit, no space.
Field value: 25mL
